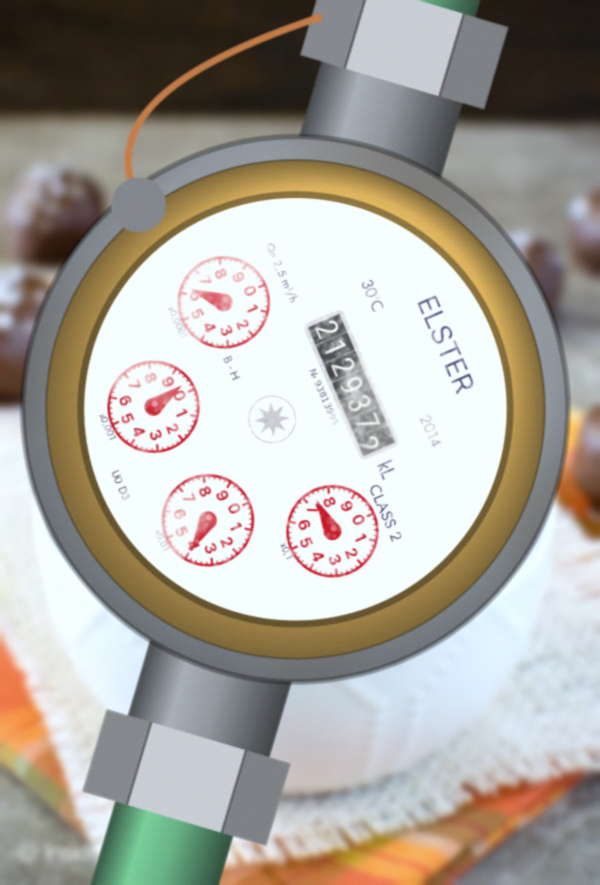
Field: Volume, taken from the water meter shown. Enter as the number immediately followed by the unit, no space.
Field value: 2129371.7396kL
